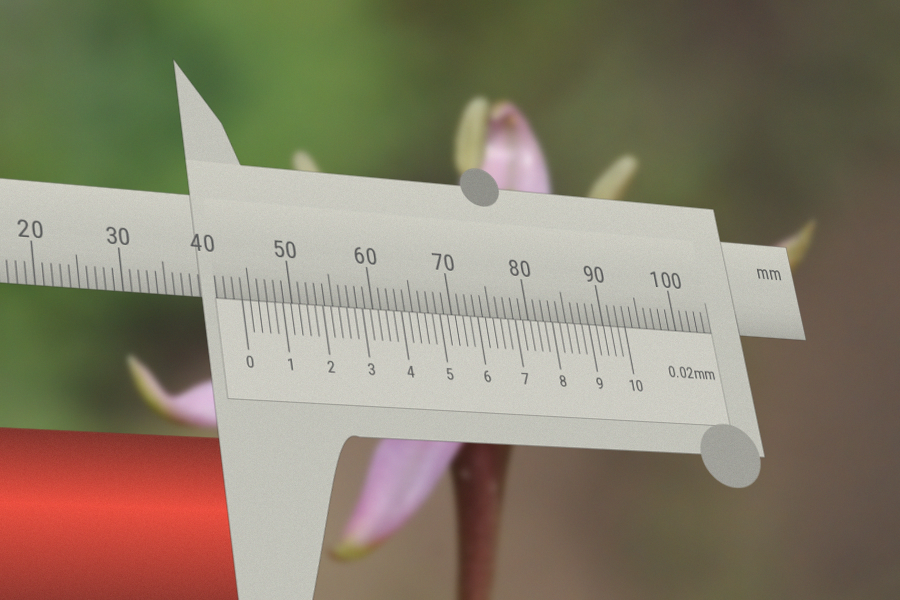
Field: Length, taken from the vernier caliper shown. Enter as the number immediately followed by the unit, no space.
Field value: 44.0mm
